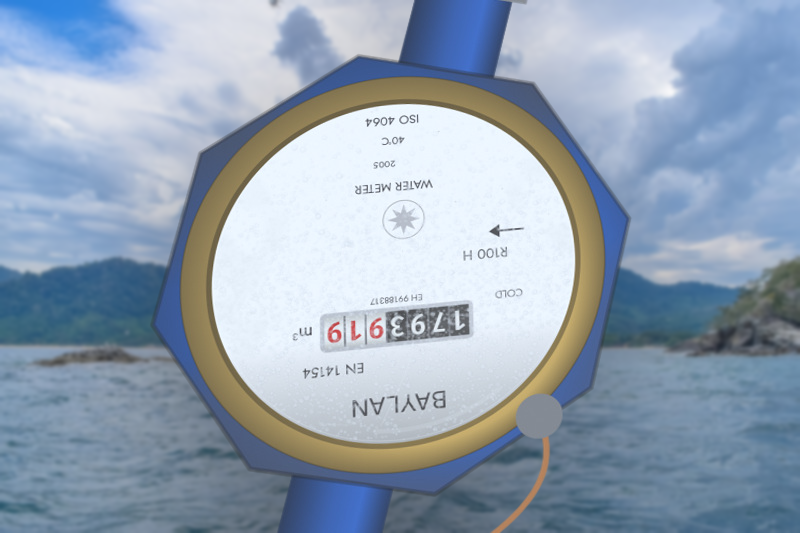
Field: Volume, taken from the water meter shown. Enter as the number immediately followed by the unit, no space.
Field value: 1793.919m³
